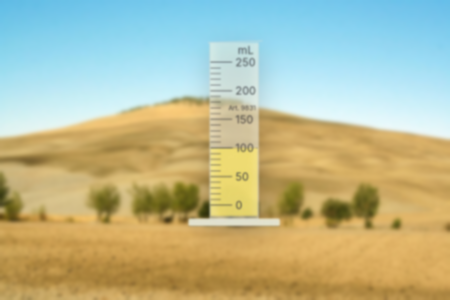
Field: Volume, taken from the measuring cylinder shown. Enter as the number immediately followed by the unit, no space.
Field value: 100mL
